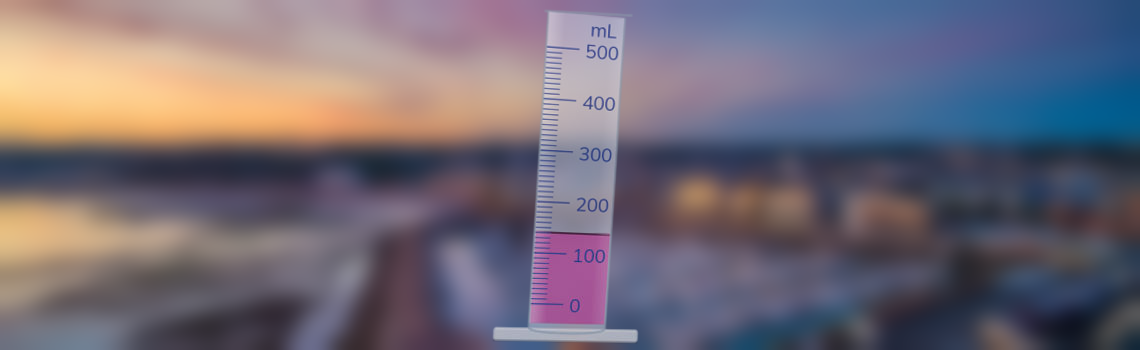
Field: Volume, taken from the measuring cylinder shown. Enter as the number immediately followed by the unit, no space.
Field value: 140mL
